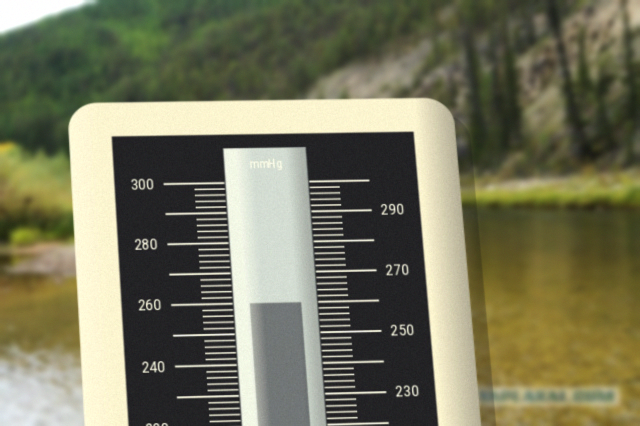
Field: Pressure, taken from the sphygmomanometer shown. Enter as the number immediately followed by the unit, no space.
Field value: 260mmHg
